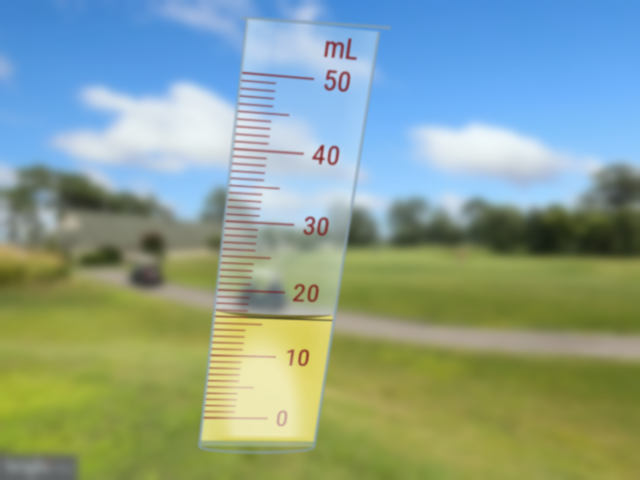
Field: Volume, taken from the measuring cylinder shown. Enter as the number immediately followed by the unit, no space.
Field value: 16mL
